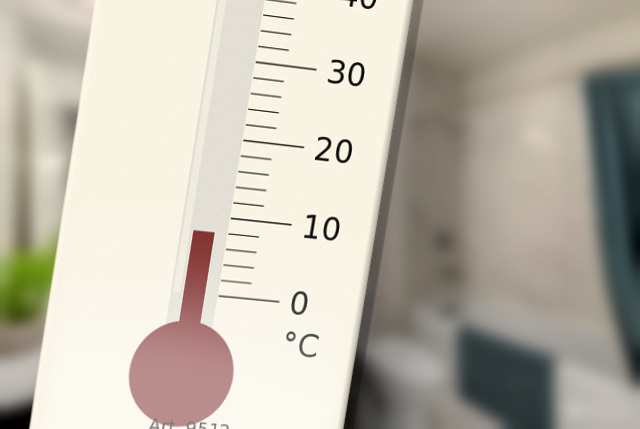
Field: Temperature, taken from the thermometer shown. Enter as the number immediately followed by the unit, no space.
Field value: 8°C
